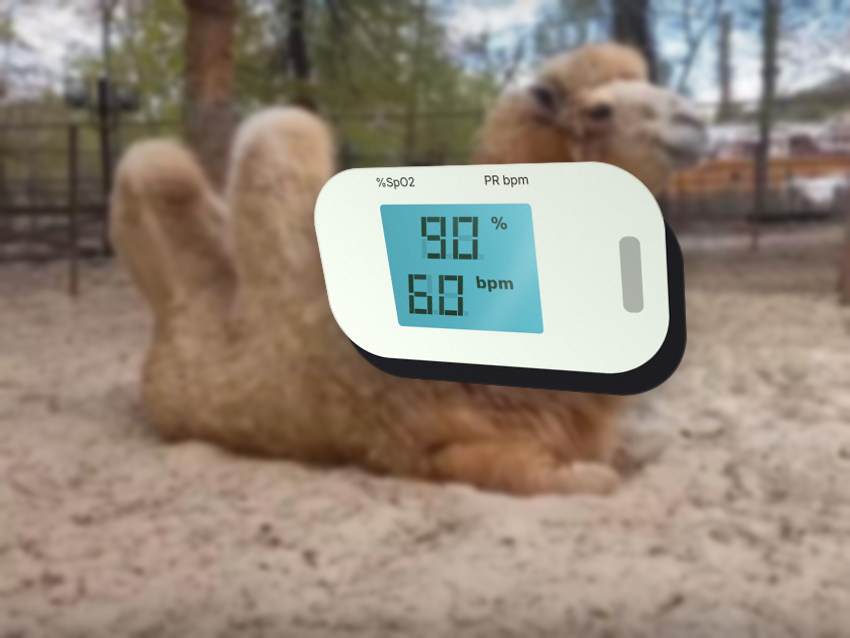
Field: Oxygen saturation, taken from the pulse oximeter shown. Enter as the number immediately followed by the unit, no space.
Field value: 90%
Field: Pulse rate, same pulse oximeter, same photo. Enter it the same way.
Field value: 60bpm
